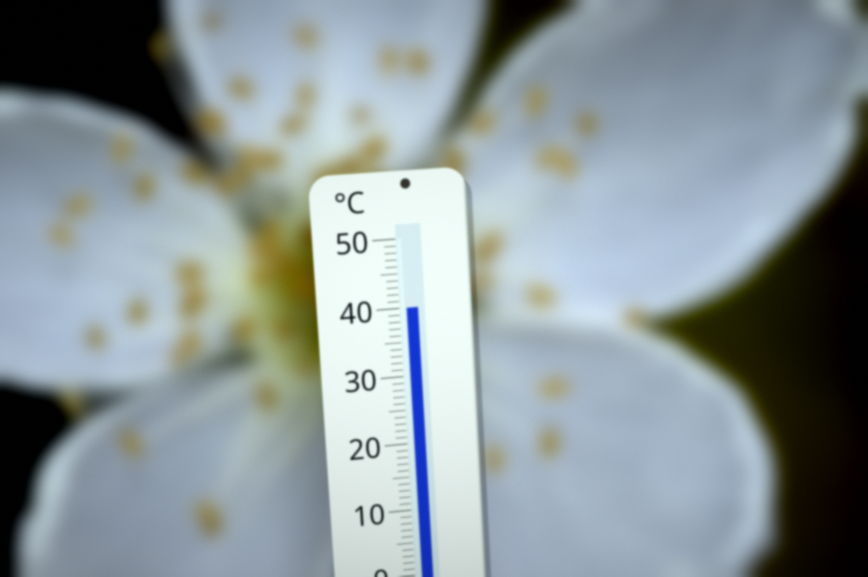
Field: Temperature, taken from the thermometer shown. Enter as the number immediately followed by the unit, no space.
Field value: 40°C
